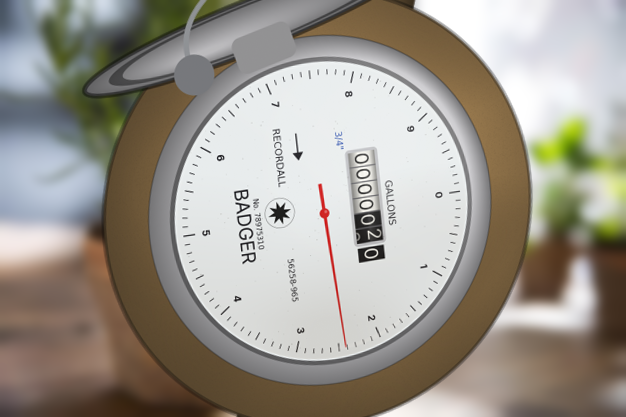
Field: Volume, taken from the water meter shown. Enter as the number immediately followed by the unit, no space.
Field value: 22.4gal
